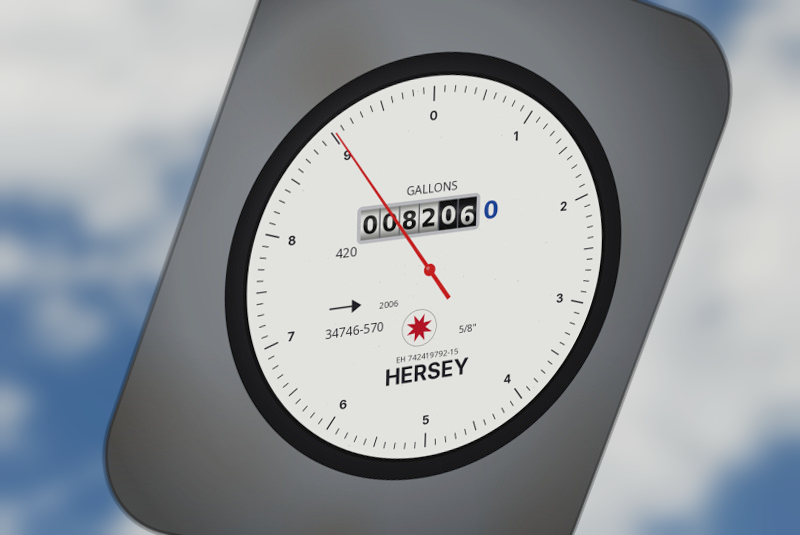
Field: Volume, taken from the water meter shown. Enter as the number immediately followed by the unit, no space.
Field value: 82059.0gal
